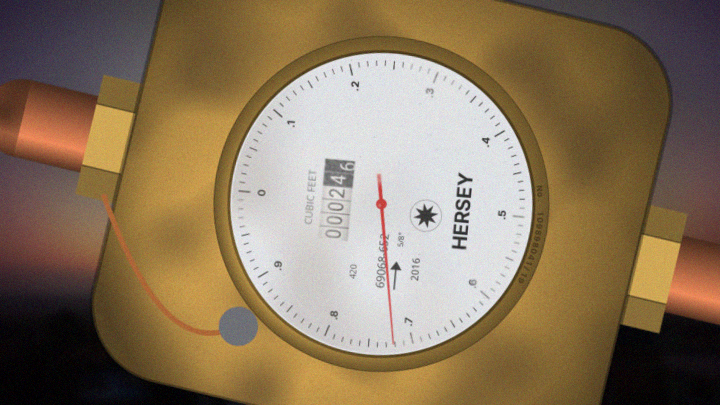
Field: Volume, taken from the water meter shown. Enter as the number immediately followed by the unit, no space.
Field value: 245.72ft³
